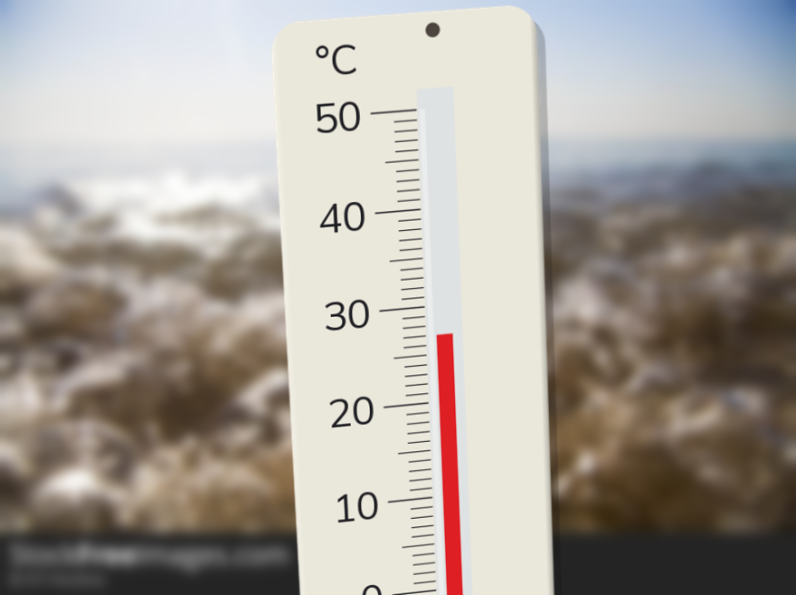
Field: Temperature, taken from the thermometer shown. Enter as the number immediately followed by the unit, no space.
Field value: 27°C
